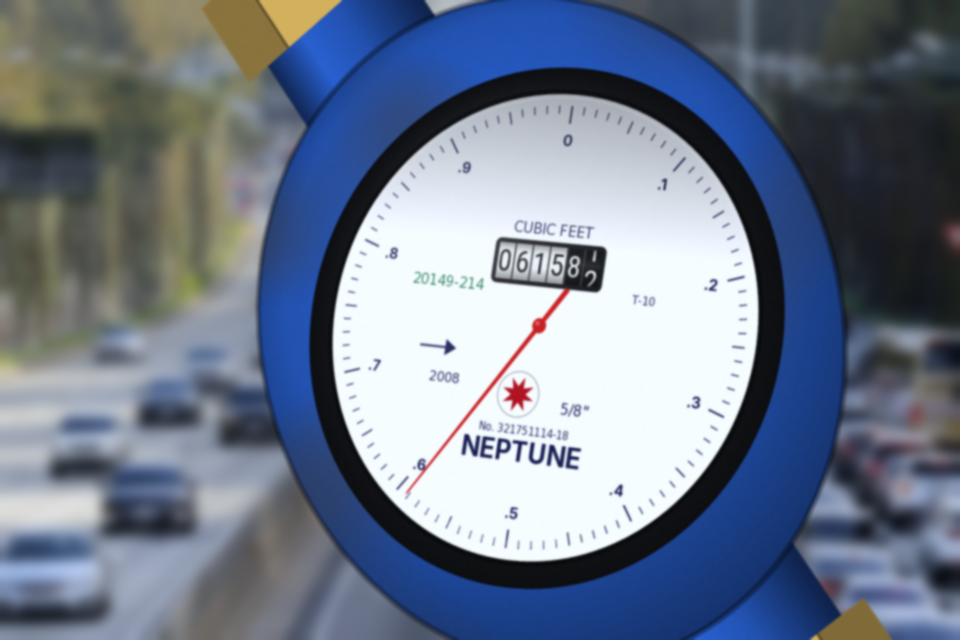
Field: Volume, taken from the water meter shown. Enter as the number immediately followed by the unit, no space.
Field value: 61581.59ft³
